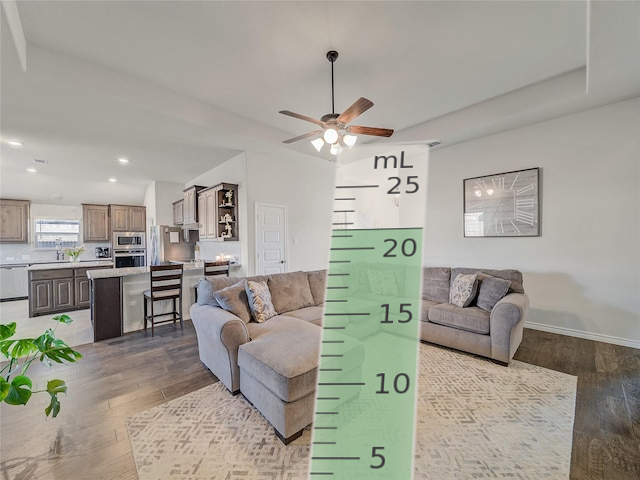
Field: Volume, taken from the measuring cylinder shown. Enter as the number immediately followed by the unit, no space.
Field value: 21.5mL
